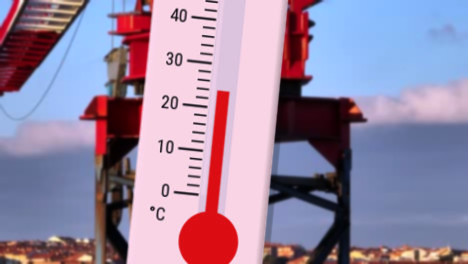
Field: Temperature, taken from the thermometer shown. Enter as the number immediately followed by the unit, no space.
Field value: 24°C
